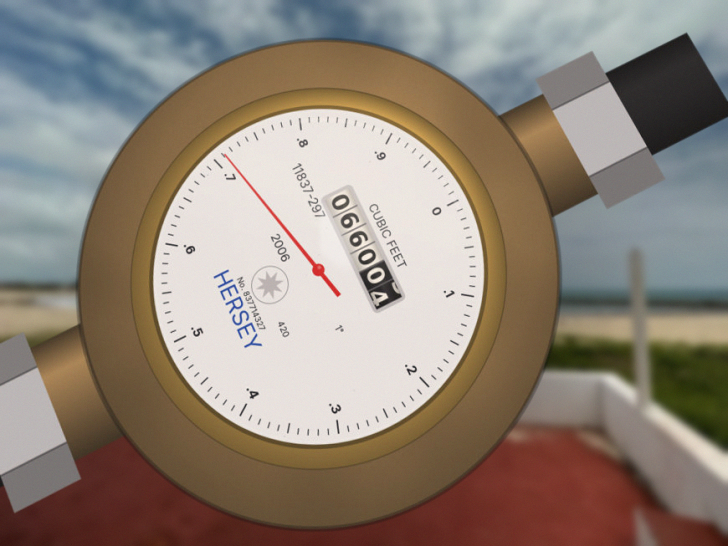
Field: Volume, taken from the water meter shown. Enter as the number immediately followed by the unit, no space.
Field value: 66003.71ft³
